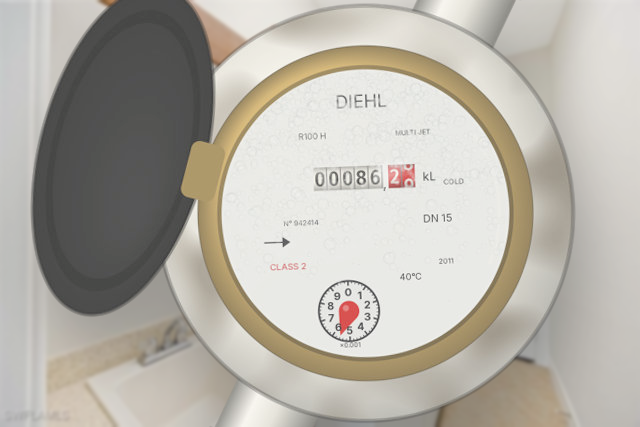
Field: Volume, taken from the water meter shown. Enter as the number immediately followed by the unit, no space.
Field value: 86.285kL
